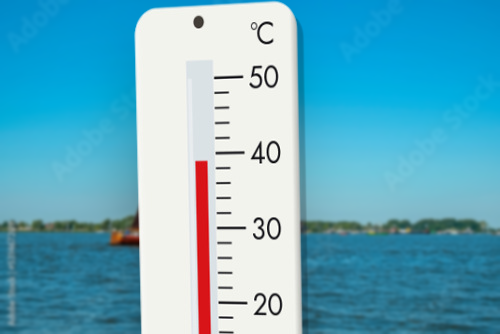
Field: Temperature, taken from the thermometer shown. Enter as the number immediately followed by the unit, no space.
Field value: 39°C
